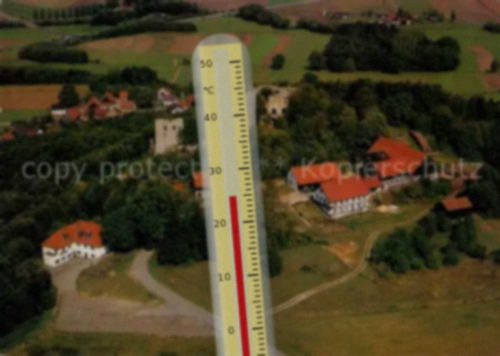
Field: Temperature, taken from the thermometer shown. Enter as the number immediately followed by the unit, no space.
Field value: 25°C
